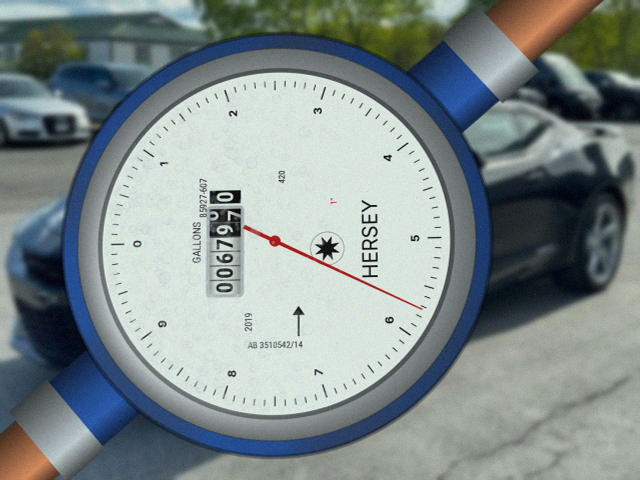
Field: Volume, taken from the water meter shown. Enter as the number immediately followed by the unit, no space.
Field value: 67965.7gal
